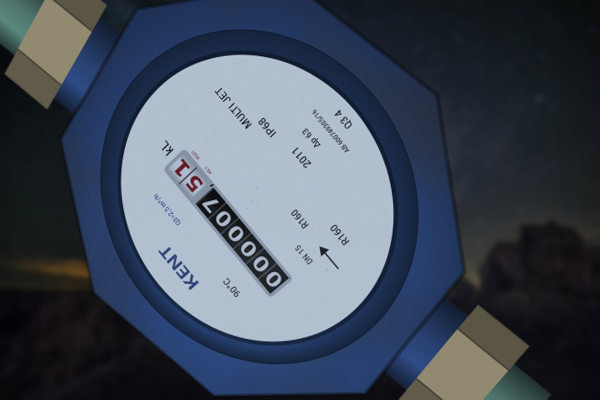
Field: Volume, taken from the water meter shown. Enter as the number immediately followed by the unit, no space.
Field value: 7.51kL
